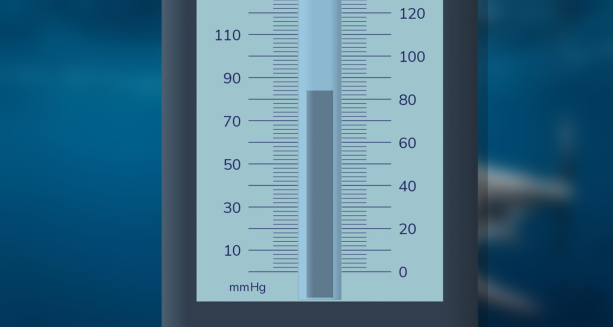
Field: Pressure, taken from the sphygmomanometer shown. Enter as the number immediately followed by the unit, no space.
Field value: 84mmHg
